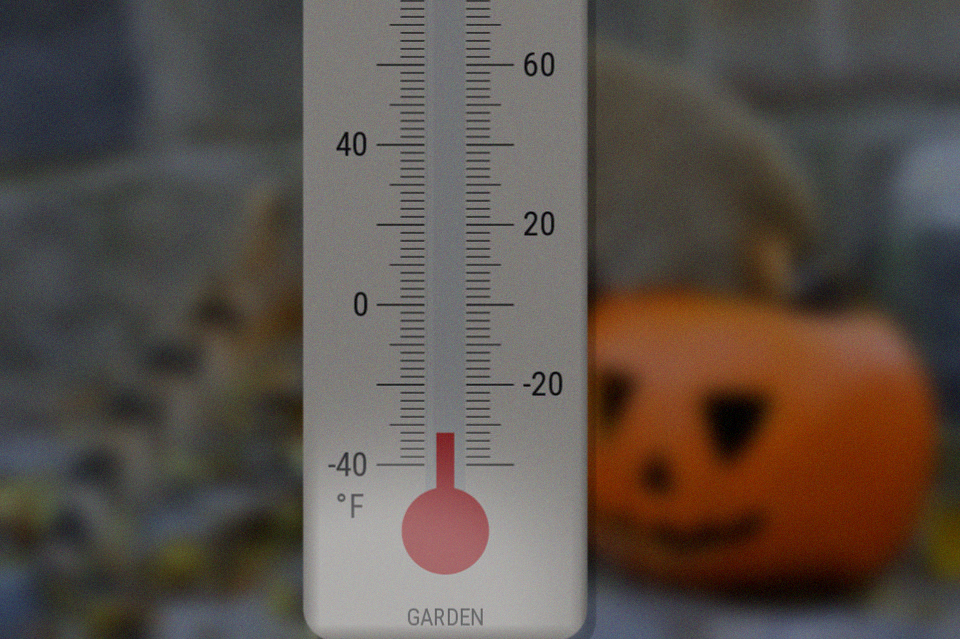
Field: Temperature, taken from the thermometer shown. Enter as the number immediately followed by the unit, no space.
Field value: -32°F
